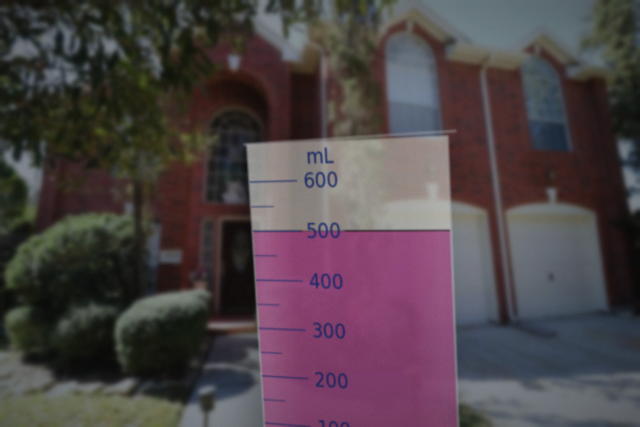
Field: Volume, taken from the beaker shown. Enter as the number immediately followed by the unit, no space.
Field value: 500mL
